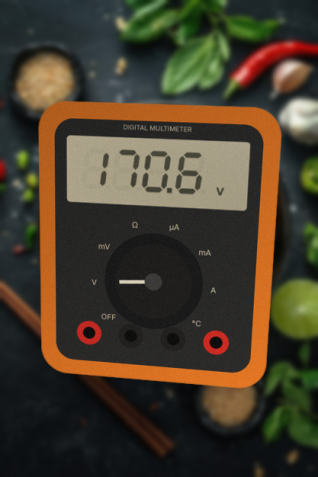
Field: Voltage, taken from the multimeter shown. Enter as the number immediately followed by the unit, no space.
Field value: 170.6V
